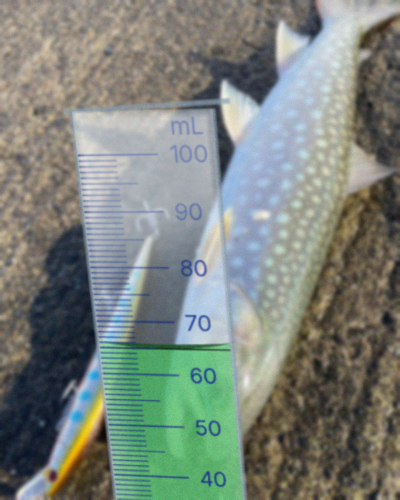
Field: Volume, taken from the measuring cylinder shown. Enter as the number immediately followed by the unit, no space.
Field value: 65mL
